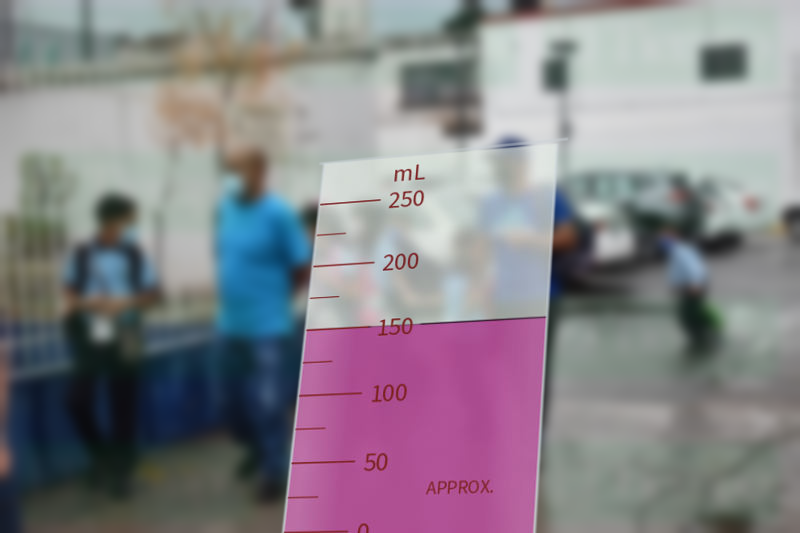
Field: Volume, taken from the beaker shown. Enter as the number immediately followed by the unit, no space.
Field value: 150mL
